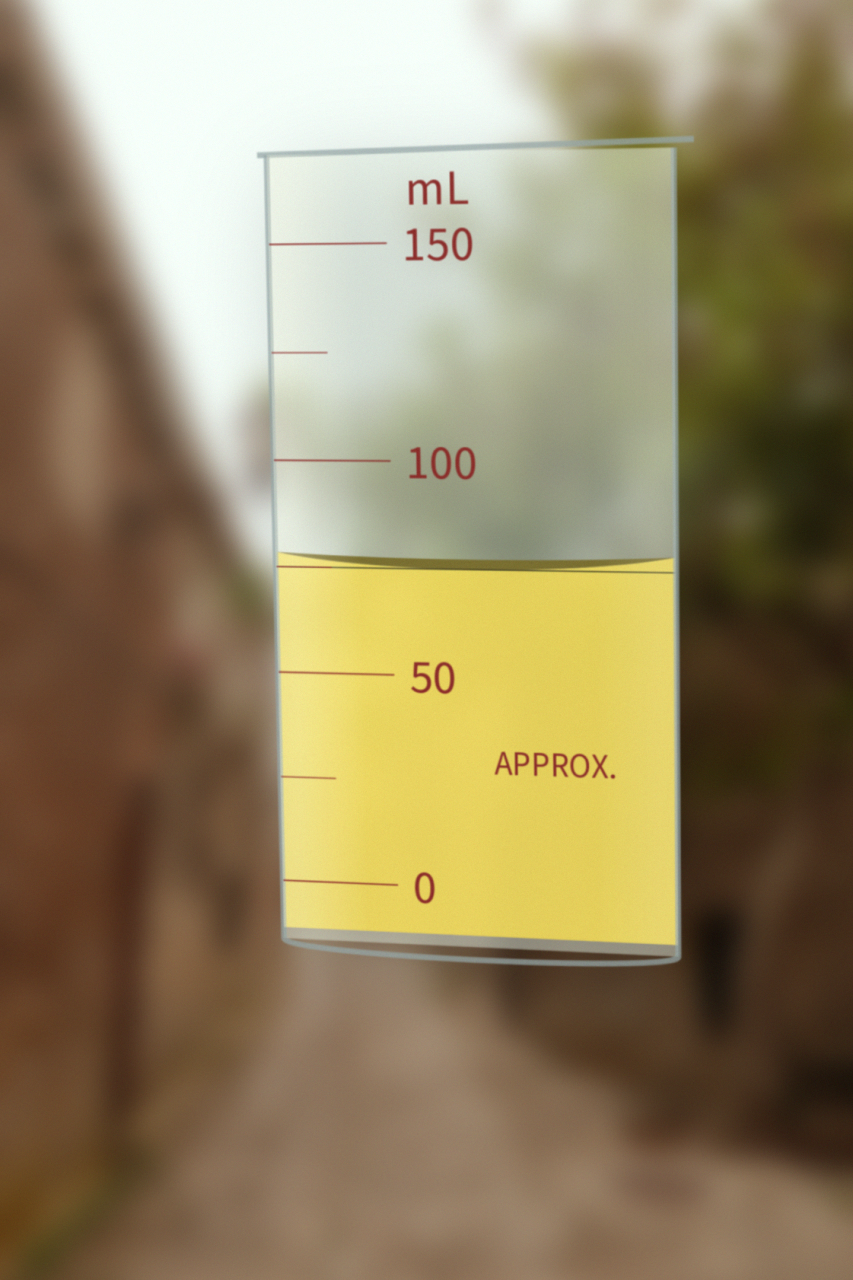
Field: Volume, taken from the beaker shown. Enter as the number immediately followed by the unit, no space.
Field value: 75mL
